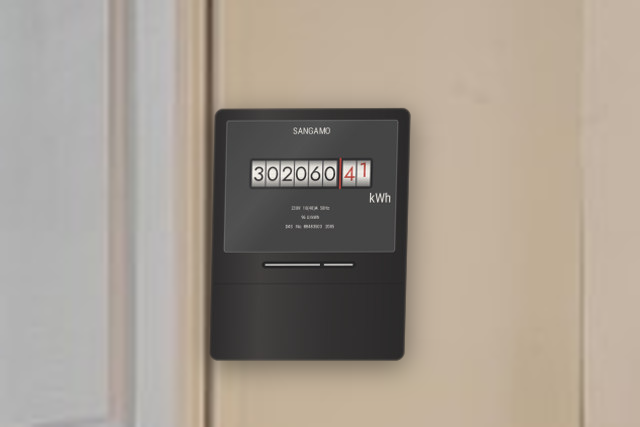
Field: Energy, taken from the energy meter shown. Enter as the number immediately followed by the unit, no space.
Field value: 302060.41kWh
